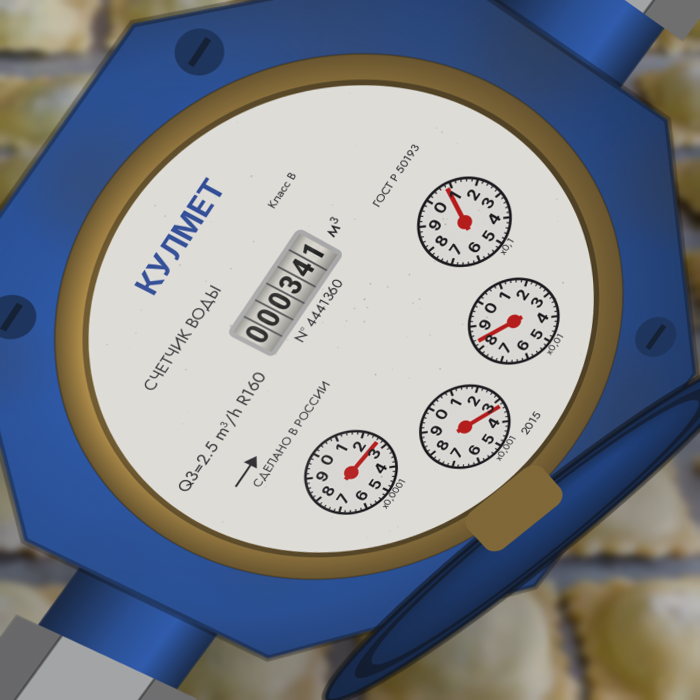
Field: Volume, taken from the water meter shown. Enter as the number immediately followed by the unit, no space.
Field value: 341.0832m³
